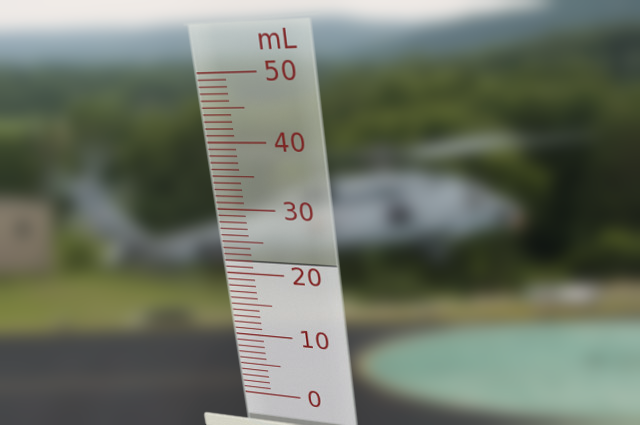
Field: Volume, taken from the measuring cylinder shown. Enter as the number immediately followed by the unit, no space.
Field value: 22mL
